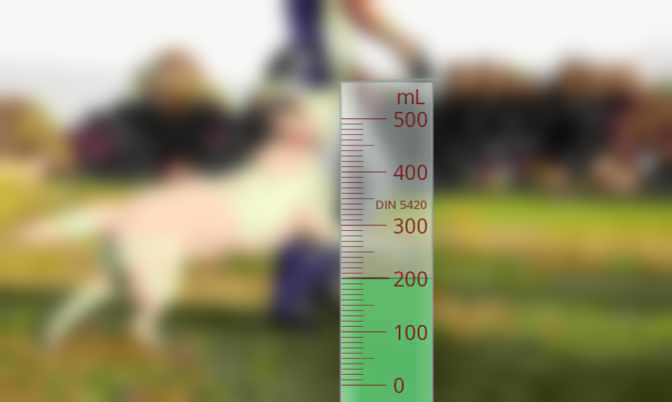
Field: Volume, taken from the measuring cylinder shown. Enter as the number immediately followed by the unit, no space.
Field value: 200mL
